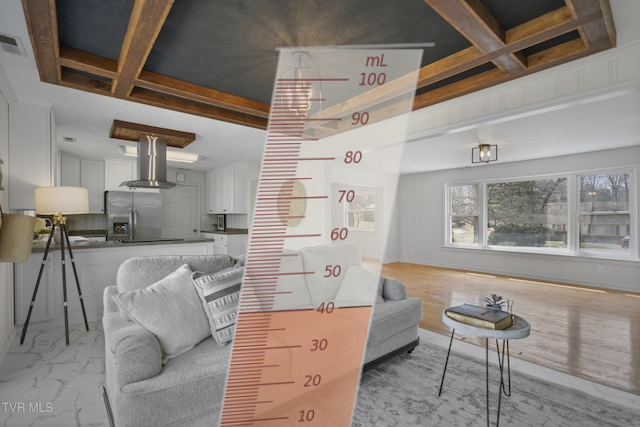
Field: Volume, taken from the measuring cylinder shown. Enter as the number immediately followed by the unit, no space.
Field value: 40mL
